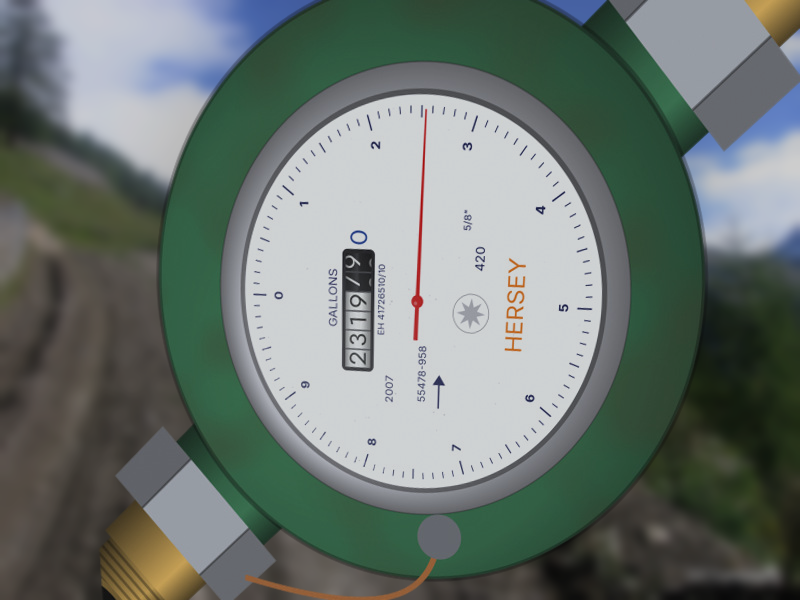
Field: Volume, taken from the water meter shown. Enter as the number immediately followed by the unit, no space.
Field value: 2319792.5gal
